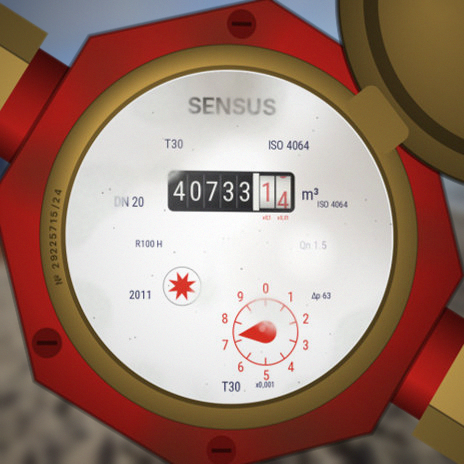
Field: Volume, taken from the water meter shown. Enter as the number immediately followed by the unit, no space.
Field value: 40733.137m³
